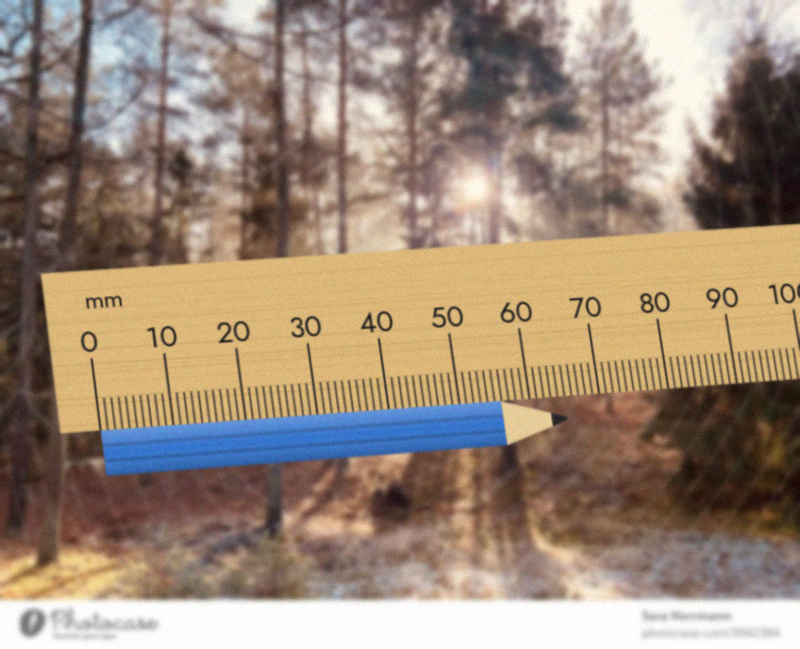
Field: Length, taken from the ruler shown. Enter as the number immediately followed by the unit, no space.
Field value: 65mm
